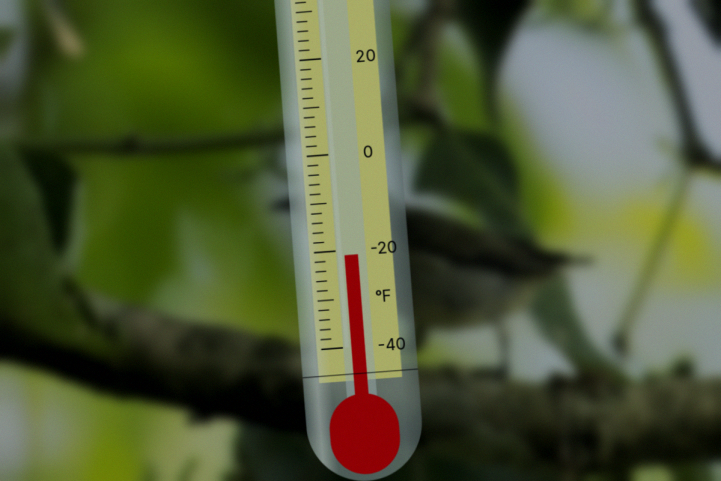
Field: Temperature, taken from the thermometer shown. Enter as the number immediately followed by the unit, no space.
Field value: -21°F
